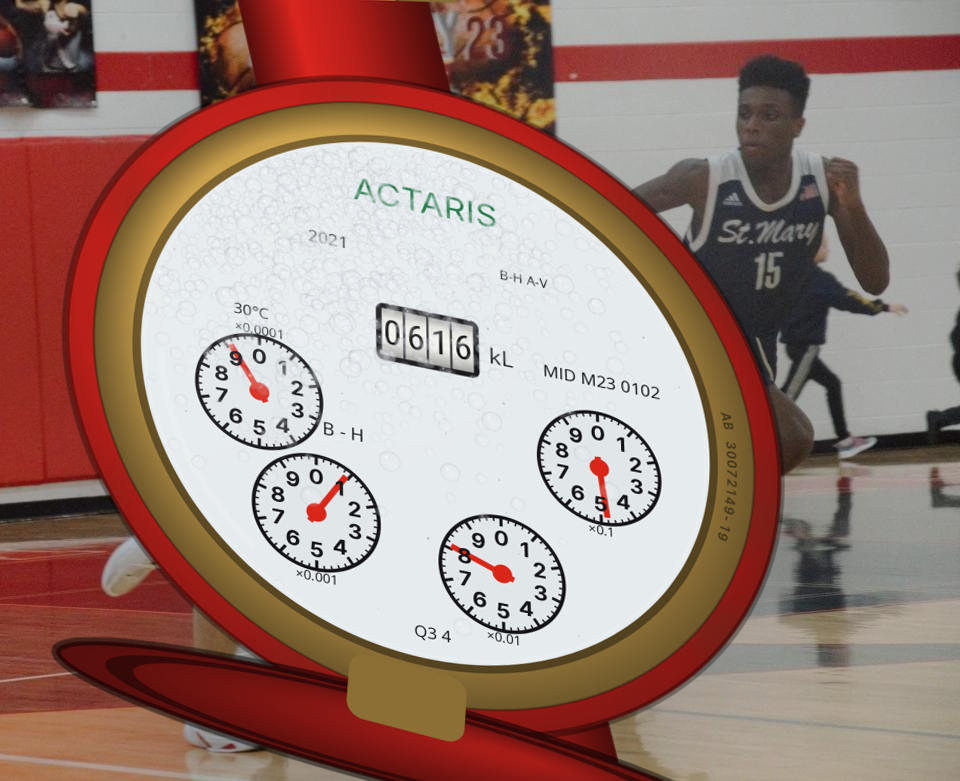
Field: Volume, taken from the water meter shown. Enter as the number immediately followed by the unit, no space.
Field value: 616.4809kL
